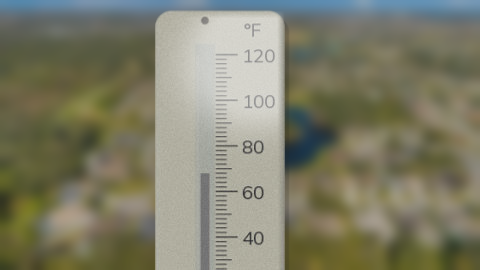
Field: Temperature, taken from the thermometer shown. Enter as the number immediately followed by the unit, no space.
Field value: 68°F
